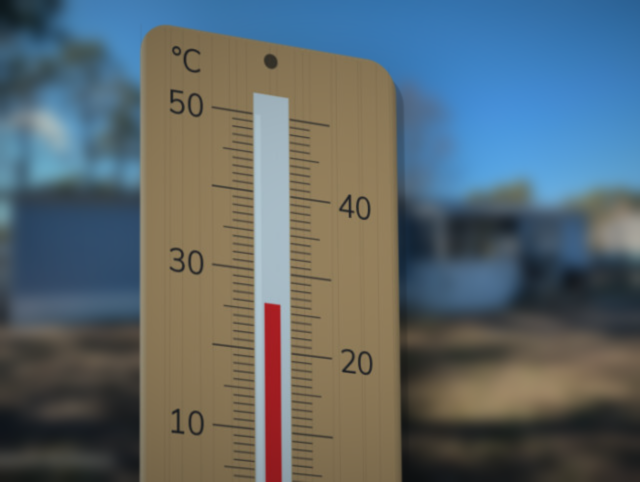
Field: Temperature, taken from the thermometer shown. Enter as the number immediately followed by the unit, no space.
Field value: 26°C
